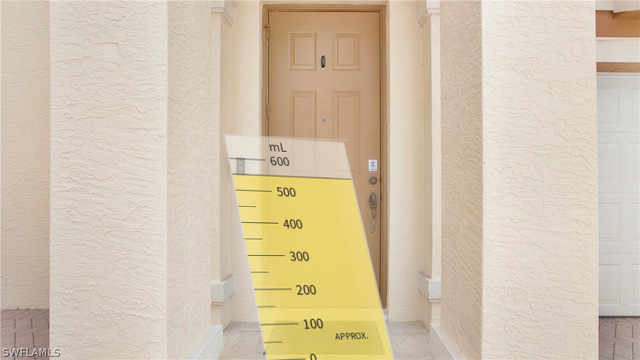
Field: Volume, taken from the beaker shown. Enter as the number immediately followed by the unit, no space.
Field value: 550mL
